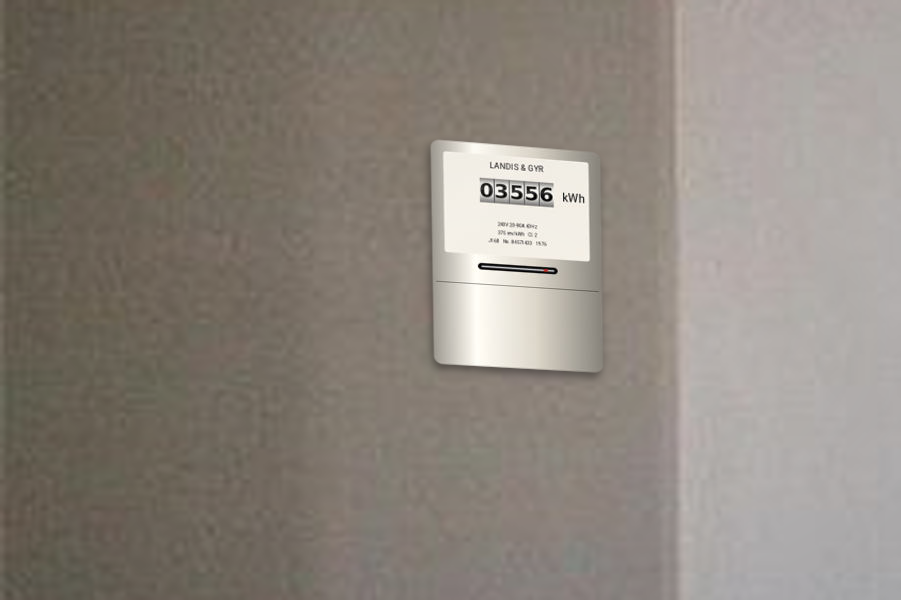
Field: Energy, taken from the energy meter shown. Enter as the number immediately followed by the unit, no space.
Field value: 3556kWh
